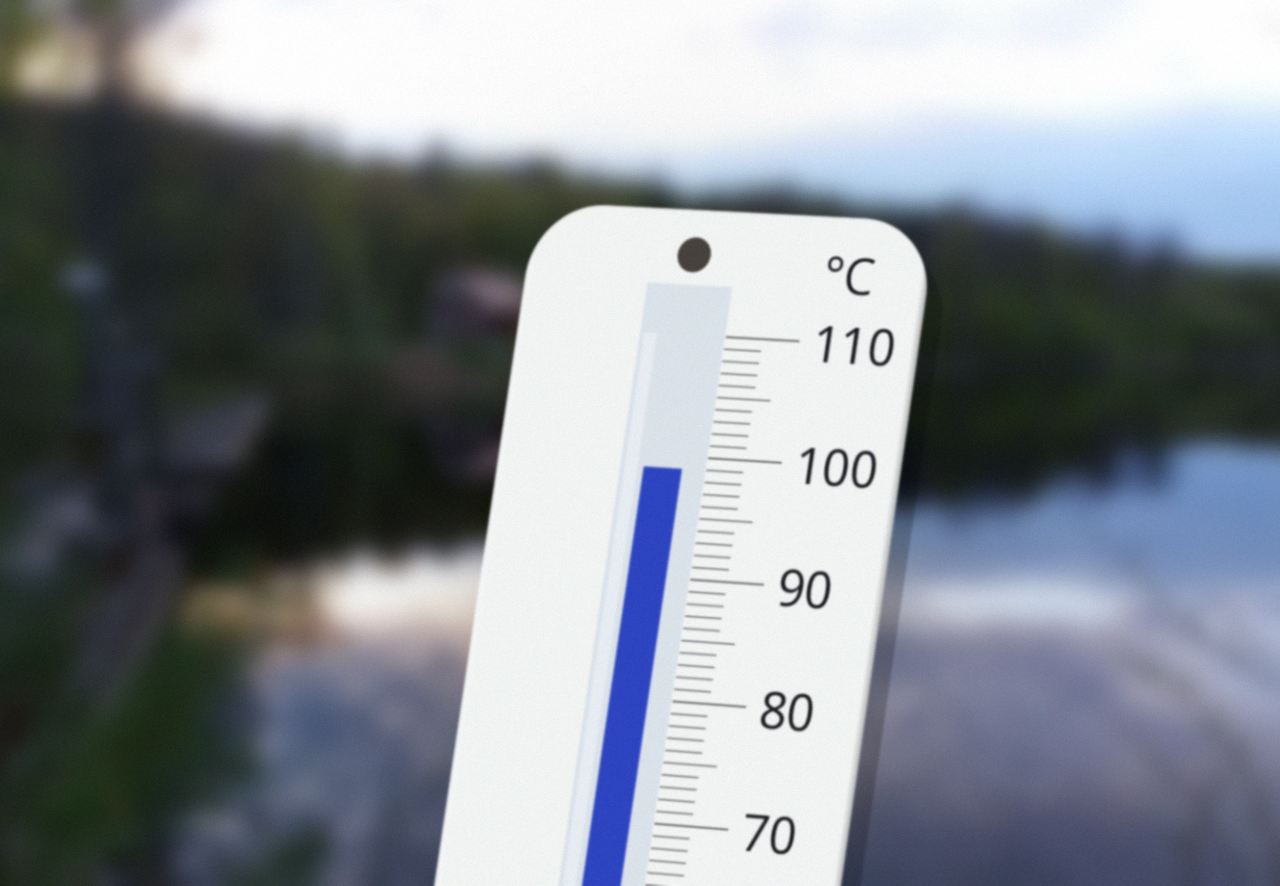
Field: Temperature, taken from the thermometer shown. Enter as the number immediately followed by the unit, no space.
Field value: 99°C
